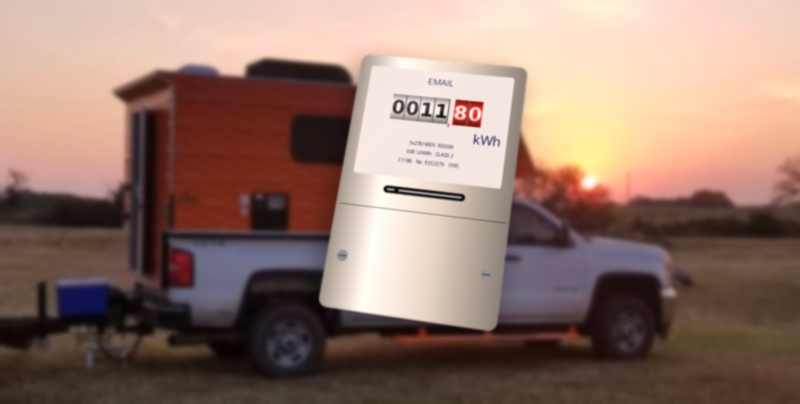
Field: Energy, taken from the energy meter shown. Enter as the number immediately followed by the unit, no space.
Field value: 11.80kWh
